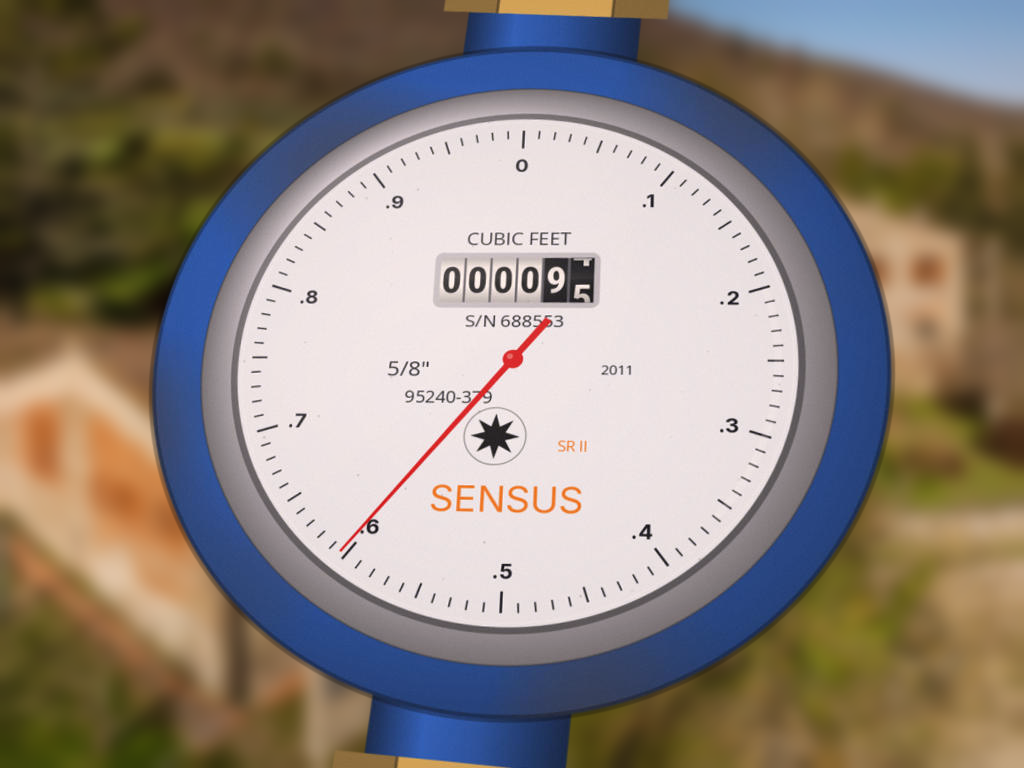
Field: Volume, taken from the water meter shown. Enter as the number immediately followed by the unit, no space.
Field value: 94.60ft³
